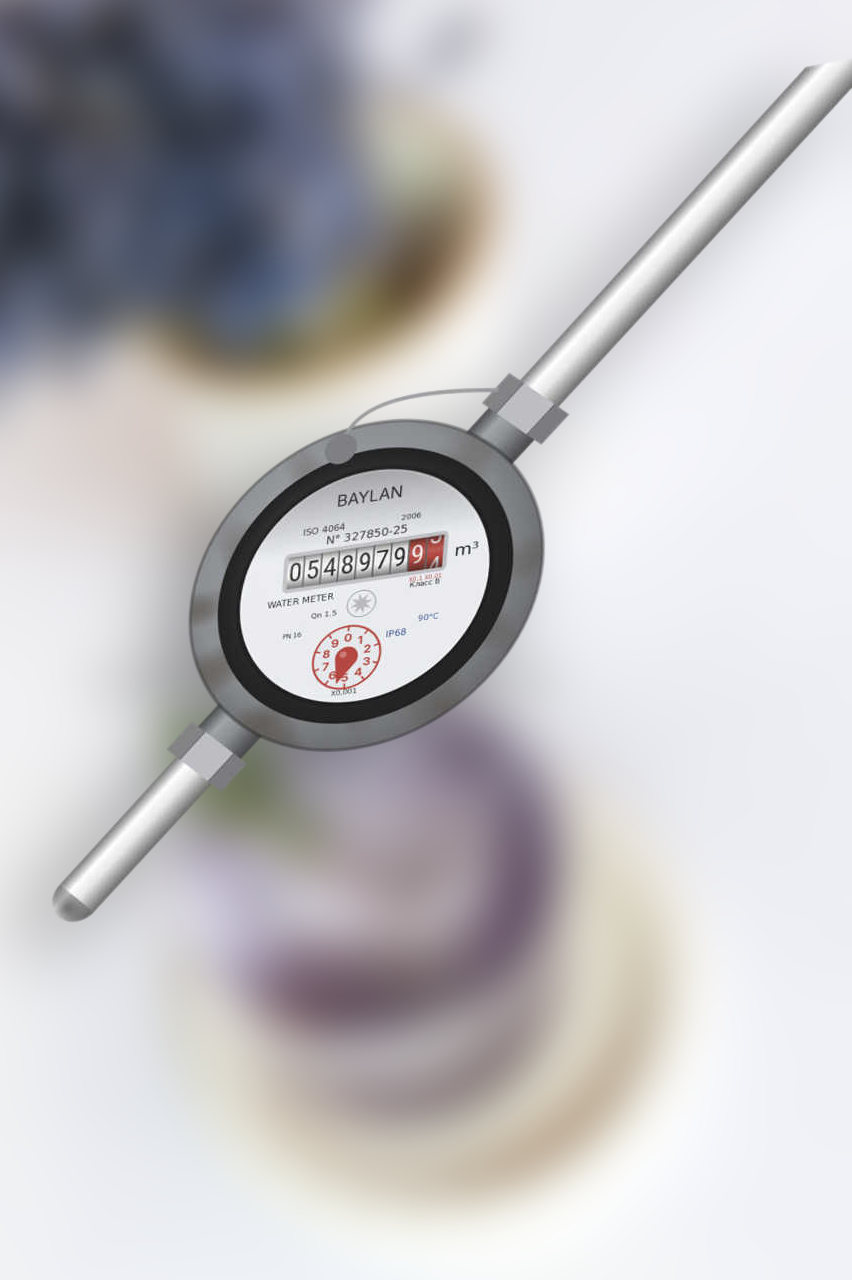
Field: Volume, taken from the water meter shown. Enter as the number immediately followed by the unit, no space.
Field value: 548979.935m³
